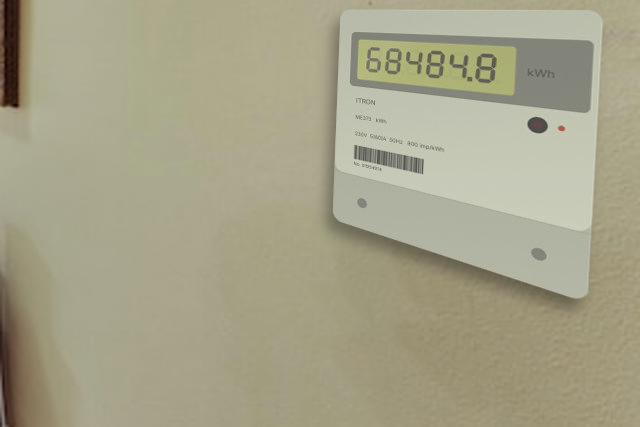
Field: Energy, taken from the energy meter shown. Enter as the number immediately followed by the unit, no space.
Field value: 68484.8kWh
